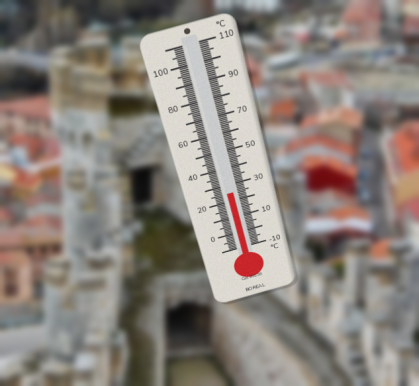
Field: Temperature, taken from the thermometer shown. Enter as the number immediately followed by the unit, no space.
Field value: 25°C
